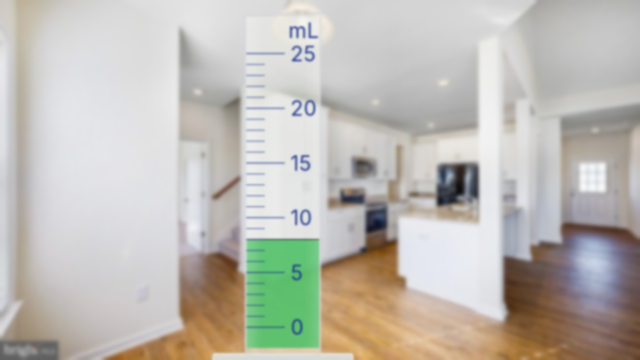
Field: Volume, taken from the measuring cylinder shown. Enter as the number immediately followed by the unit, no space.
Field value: 8mL
